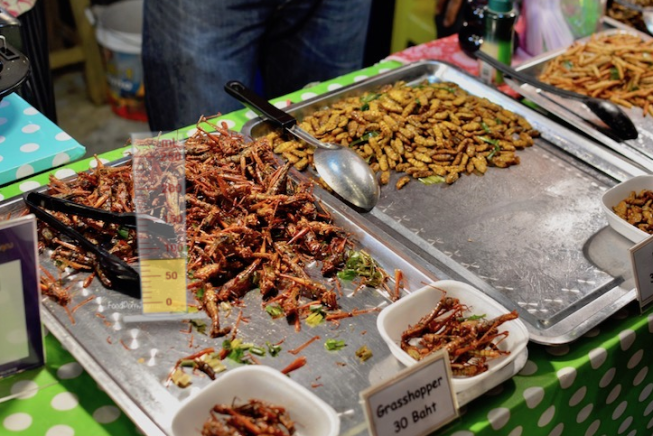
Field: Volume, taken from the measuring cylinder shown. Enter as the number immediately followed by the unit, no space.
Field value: 80mL
